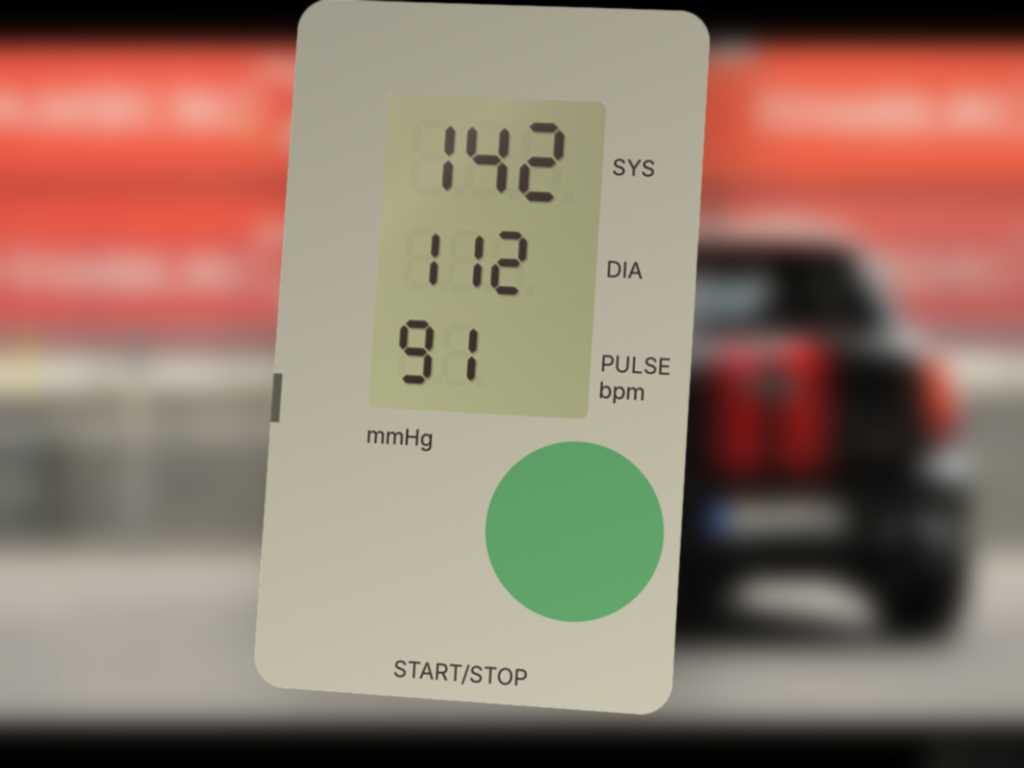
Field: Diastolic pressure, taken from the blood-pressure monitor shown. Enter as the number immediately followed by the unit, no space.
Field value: 112mmHg
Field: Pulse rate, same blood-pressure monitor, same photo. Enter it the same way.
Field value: 91bpm
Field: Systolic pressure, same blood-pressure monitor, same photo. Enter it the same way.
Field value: 142mmHg
